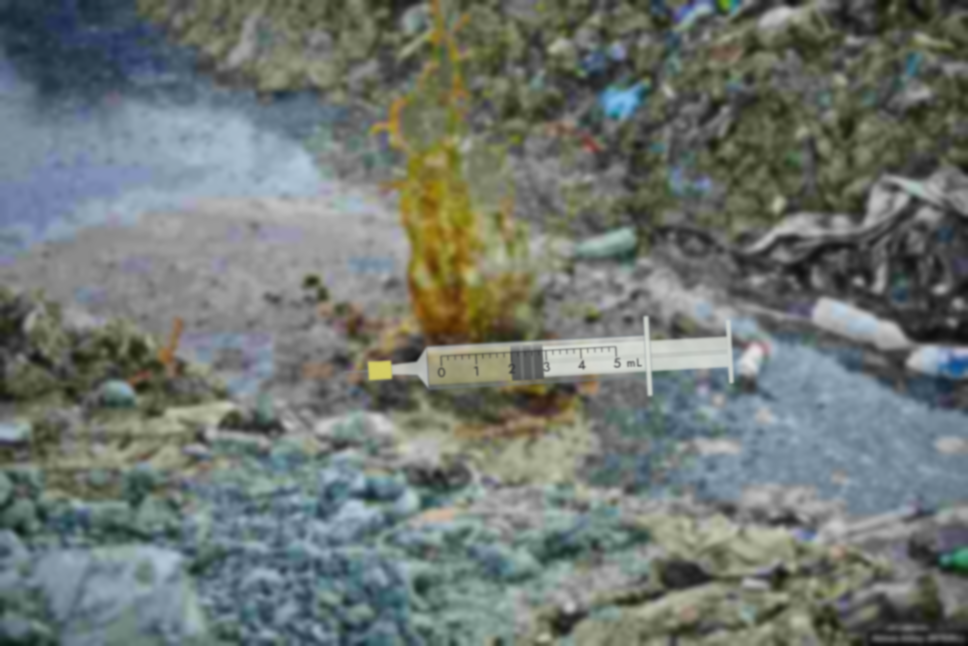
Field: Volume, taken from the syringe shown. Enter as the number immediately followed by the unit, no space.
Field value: 2mL
